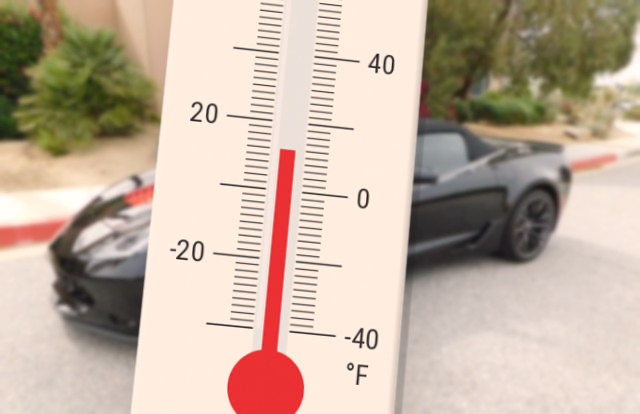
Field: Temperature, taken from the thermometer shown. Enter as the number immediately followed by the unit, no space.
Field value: 12°F
